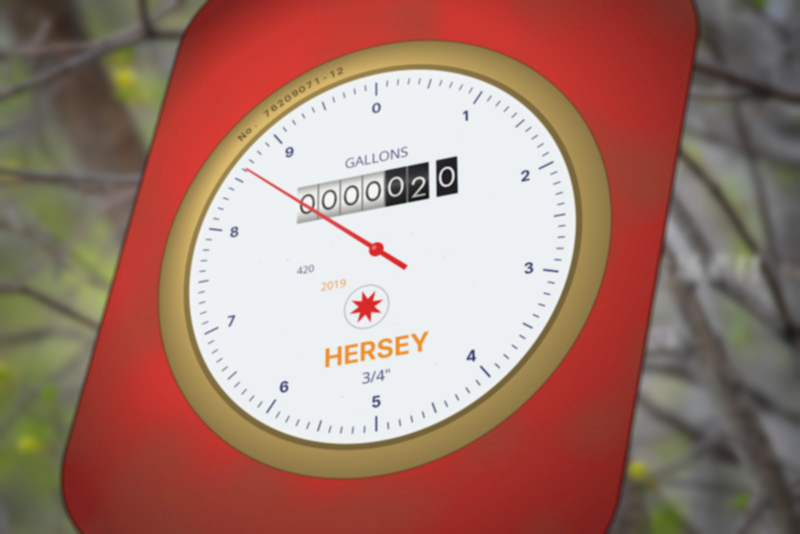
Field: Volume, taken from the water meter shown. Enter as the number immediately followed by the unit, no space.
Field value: 18.6gal
